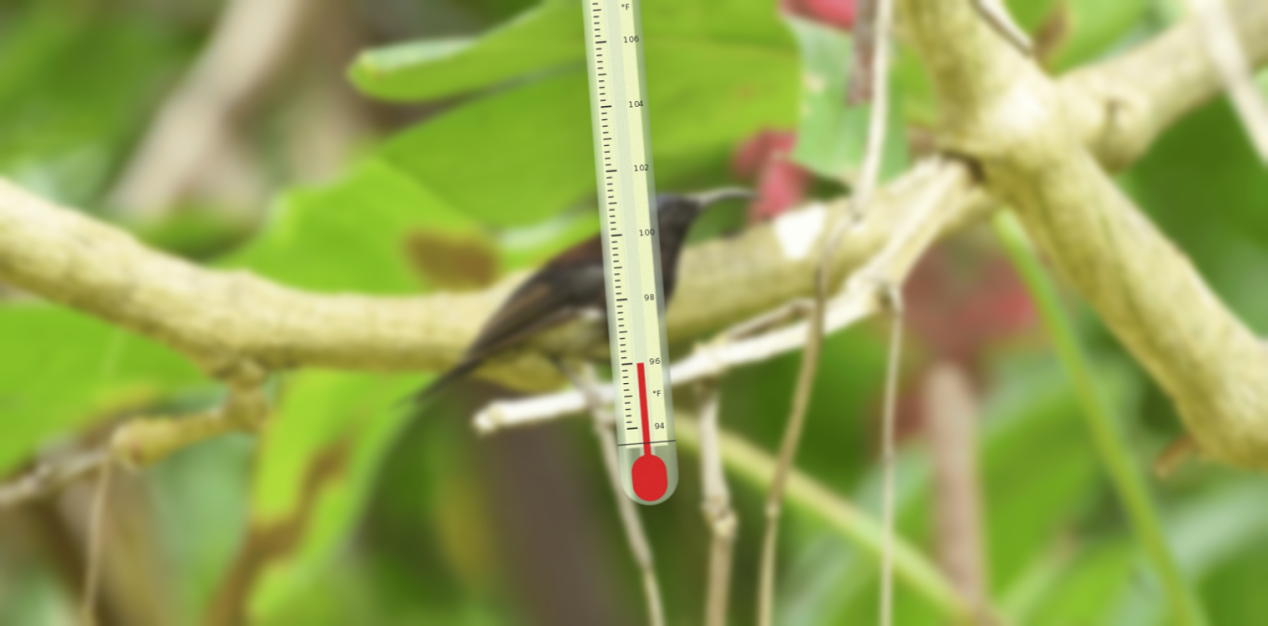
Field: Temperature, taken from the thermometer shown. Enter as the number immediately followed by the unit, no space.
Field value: 96°F
